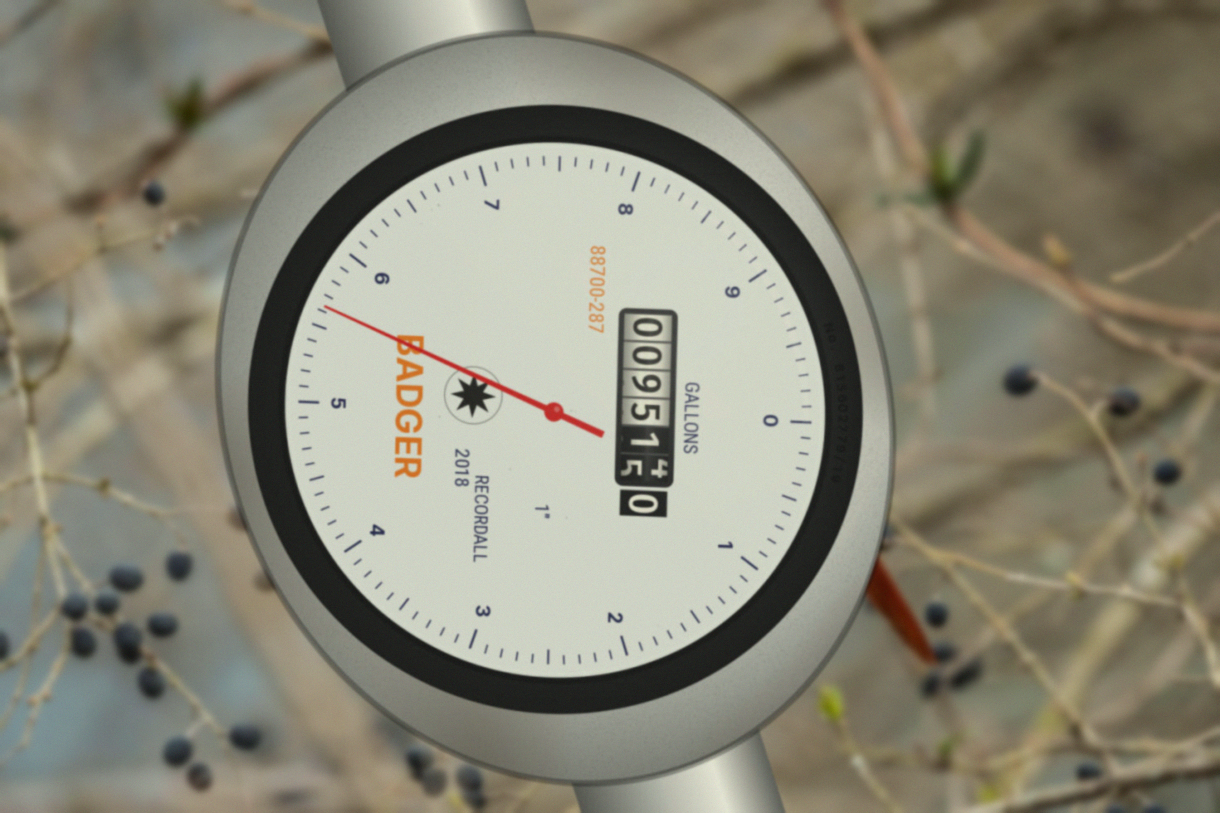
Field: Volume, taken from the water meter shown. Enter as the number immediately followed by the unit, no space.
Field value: 95145.6gal
